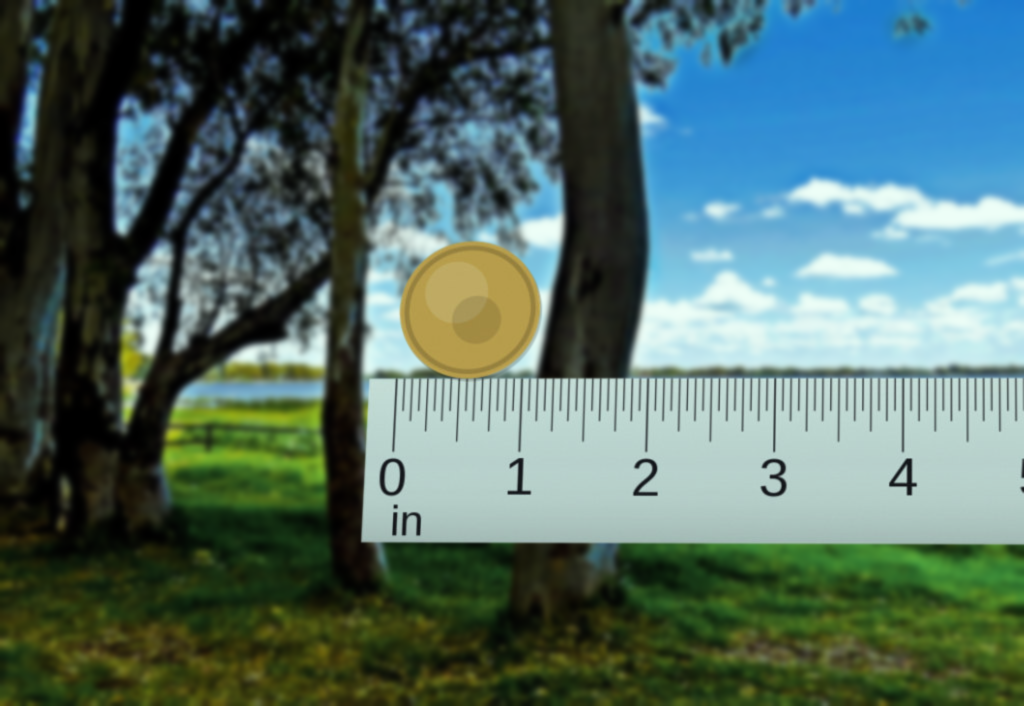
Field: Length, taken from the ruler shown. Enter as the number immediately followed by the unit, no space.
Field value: 1.125in
